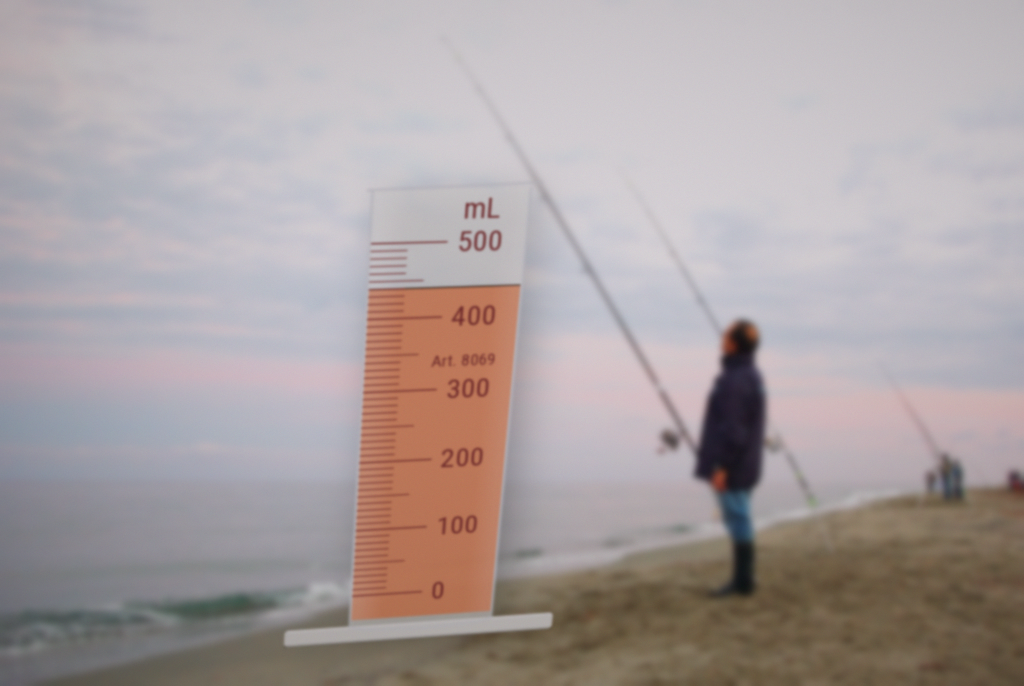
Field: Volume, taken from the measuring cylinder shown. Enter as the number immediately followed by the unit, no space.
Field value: 440mL
